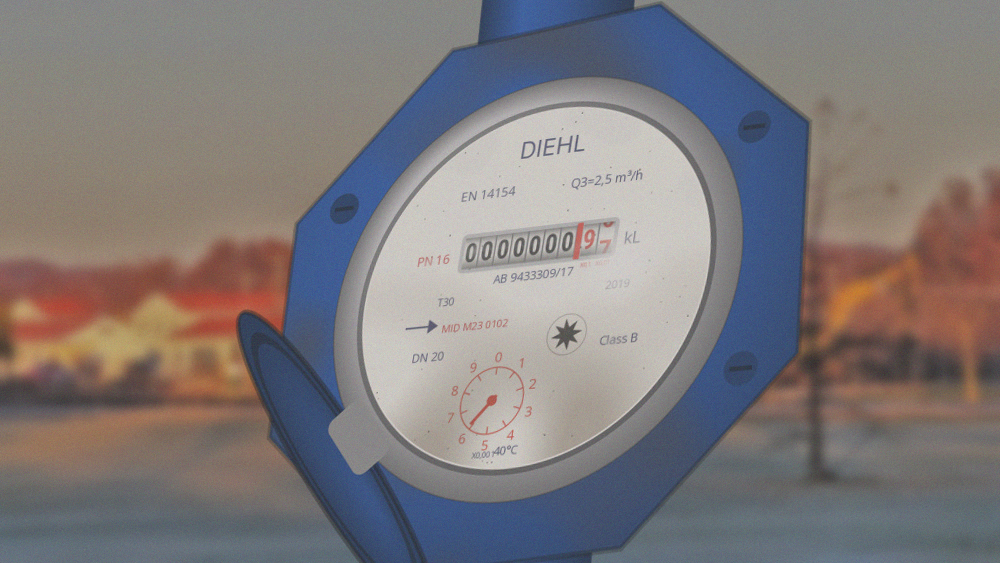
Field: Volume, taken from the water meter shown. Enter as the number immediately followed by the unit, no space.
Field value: 0.966kL
